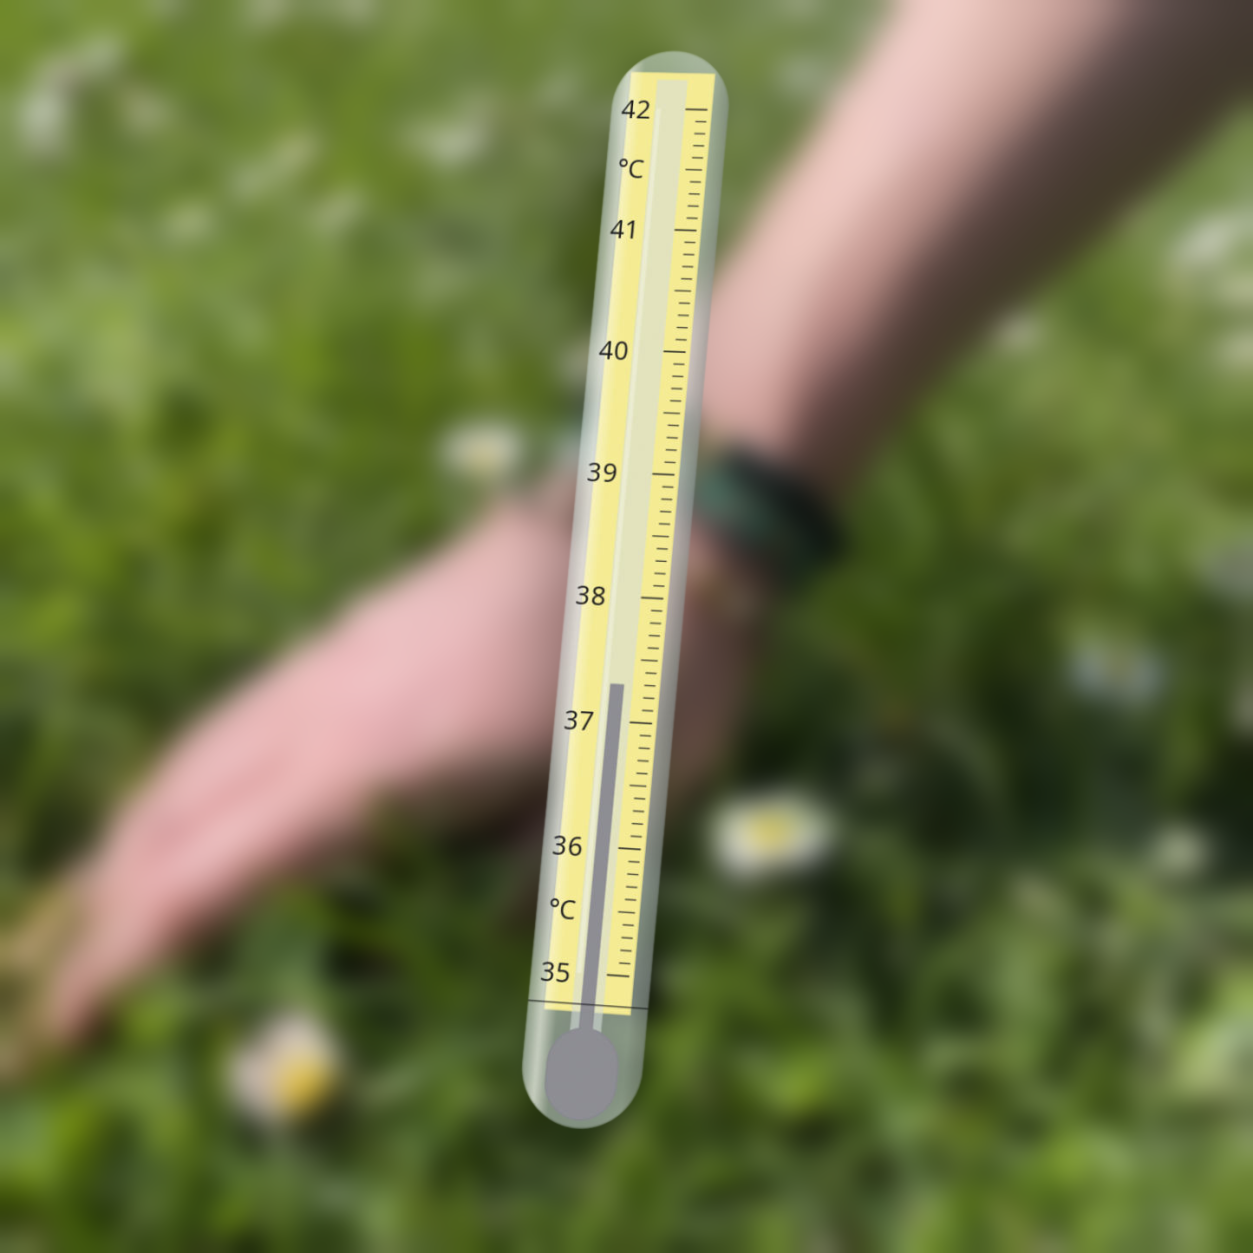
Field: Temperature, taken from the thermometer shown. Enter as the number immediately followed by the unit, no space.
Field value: 37.3°C
